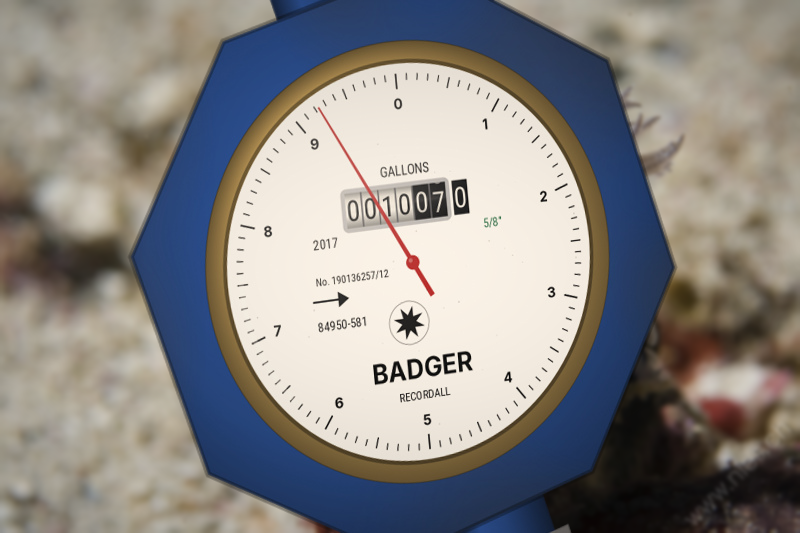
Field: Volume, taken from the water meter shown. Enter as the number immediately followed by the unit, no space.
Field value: 10069.2gal
